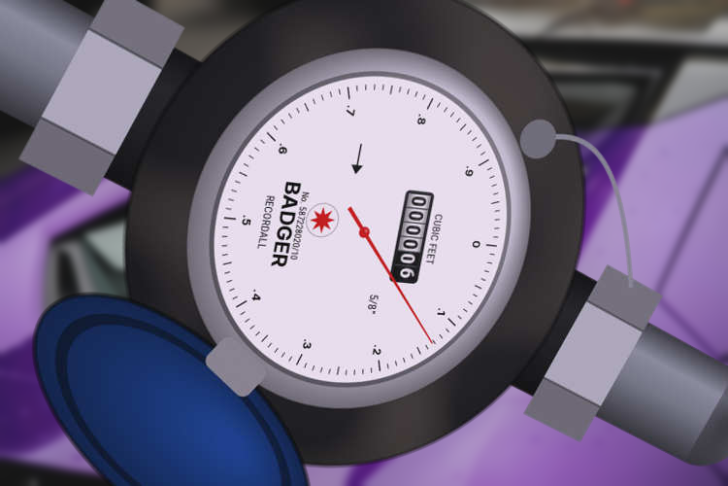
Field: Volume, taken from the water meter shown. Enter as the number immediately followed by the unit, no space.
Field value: 6.13ft³
